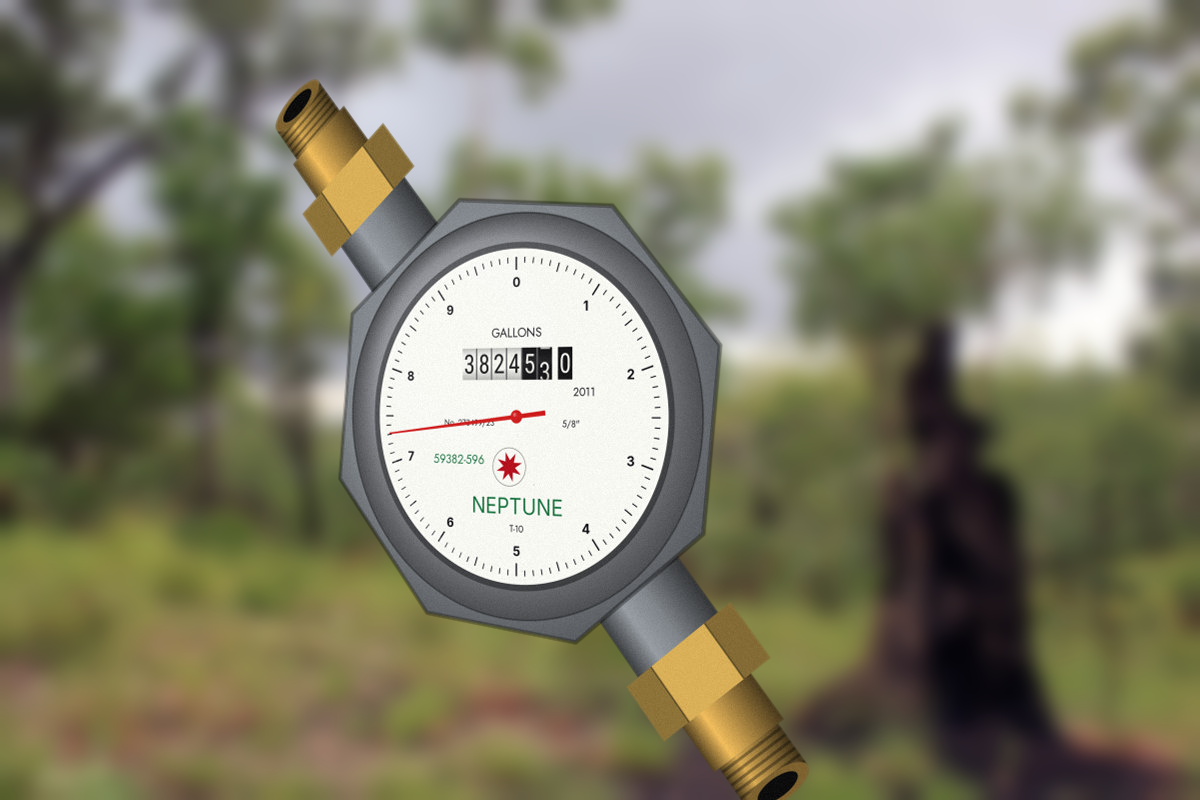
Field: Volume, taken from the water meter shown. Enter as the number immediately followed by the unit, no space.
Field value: 3824527.3gal
